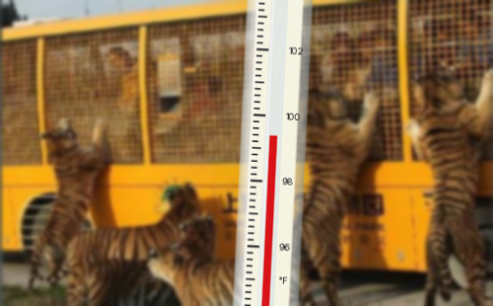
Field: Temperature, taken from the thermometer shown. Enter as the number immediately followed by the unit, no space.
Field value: 99.4°F
